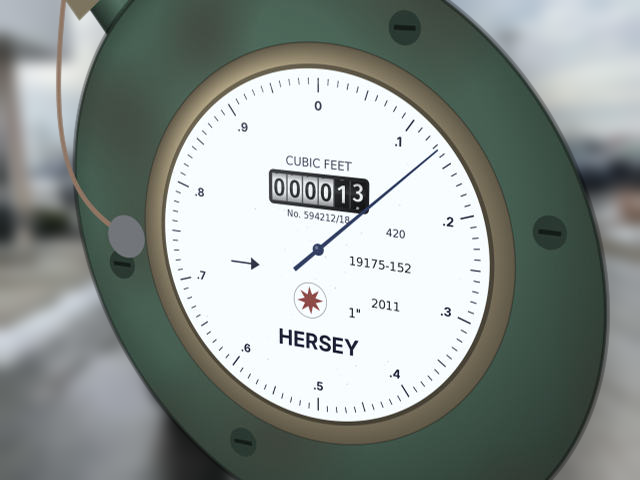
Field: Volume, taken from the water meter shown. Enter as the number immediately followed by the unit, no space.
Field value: 13.13ft³
